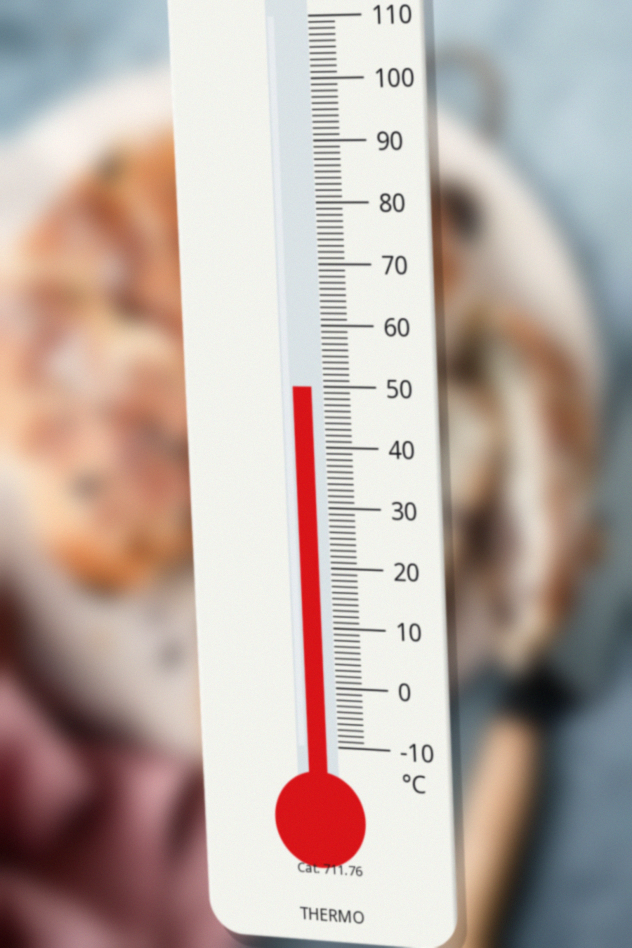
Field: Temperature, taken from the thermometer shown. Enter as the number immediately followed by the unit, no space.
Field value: 50°C
